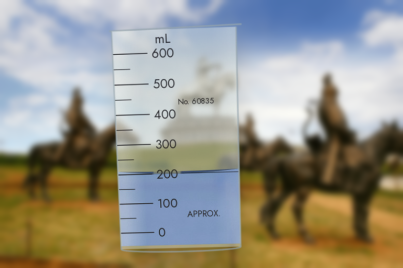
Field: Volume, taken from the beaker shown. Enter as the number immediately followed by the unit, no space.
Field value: 200mL
